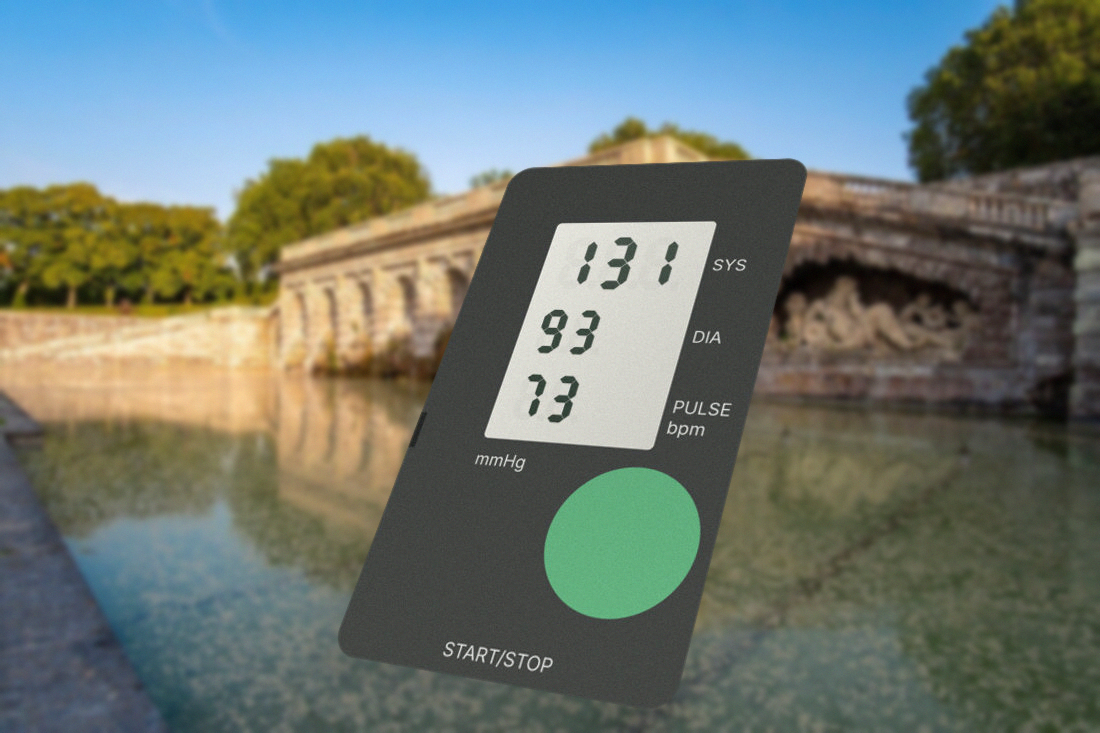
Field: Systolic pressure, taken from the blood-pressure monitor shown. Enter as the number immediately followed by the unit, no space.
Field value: 131mmHg
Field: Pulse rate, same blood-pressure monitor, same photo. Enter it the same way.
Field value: 73bpm
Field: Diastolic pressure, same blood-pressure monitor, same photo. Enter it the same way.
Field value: 93mmHg
